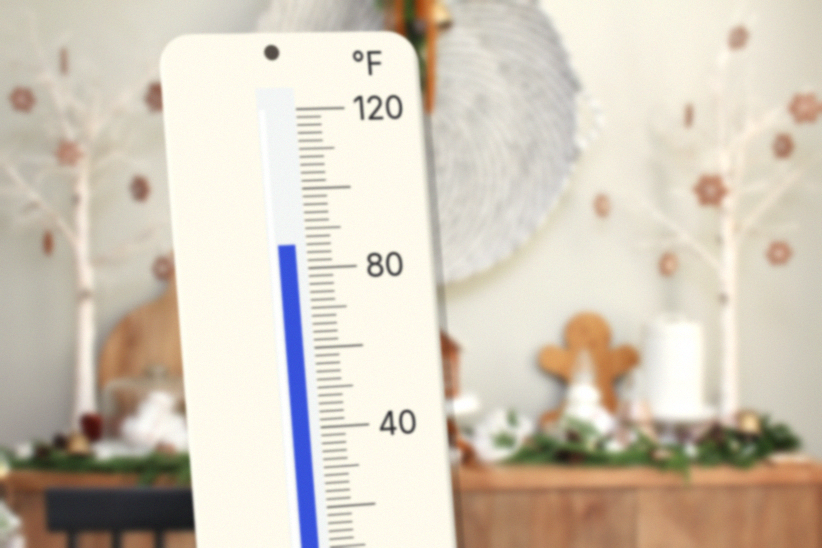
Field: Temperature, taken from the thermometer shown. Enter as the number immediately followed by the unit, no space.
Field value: 86°F
